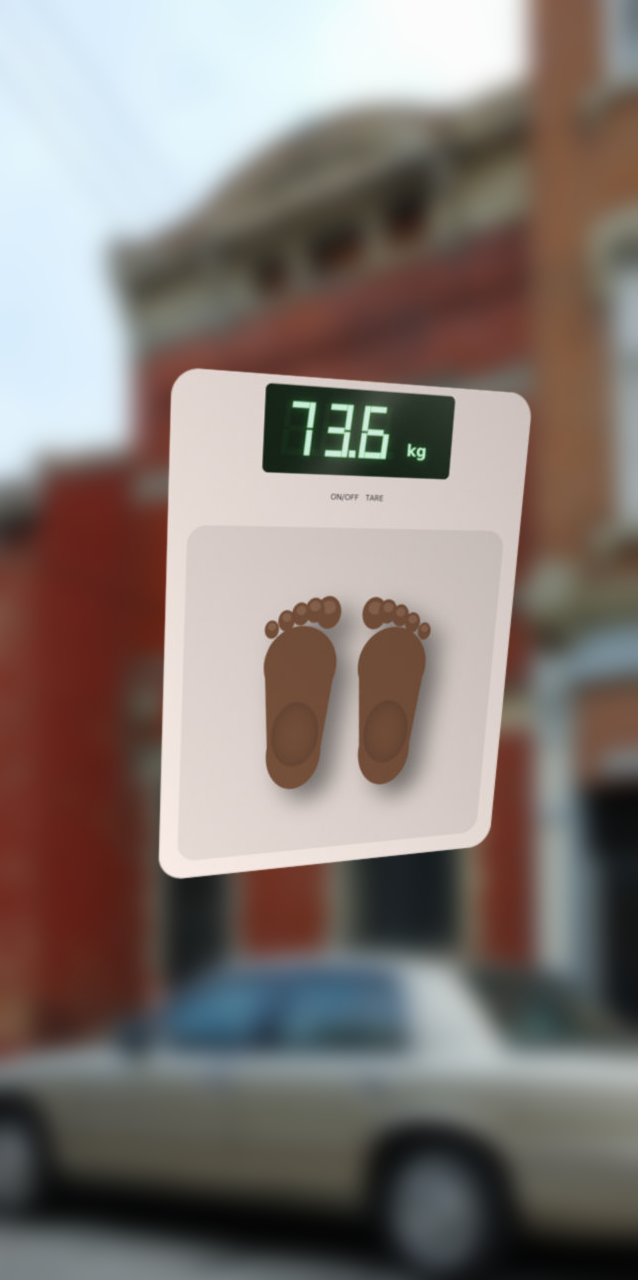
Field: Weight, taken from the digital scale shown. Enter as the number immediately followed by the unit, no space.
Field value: 73.6kg
